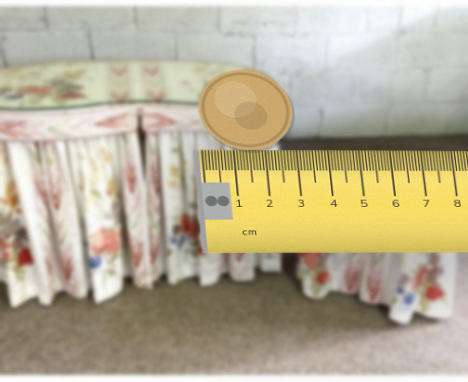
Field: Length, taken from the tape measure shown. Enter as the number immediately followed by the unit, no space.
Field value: 3cm
